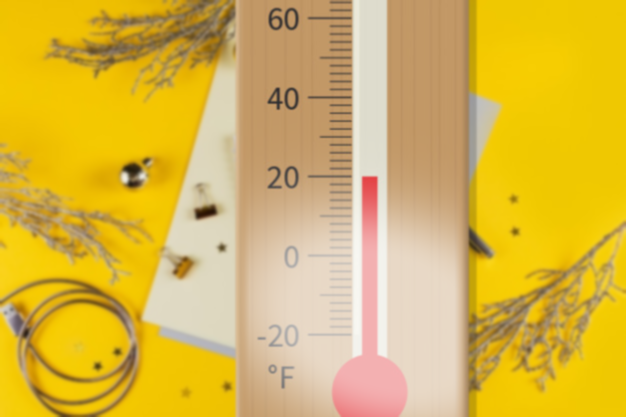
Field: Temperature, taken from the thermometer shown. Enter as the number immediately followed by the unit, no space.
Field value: 20°F
